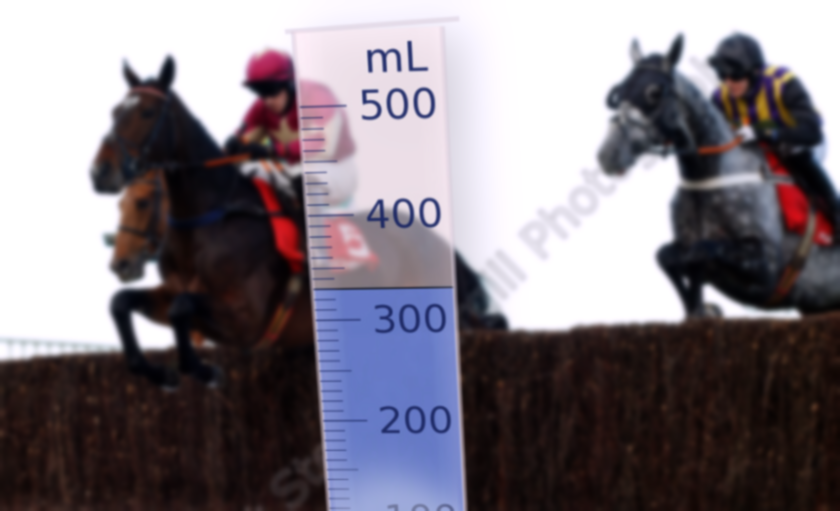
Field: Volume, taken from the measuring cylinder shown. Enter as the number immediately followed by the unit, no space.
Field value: 330mL
